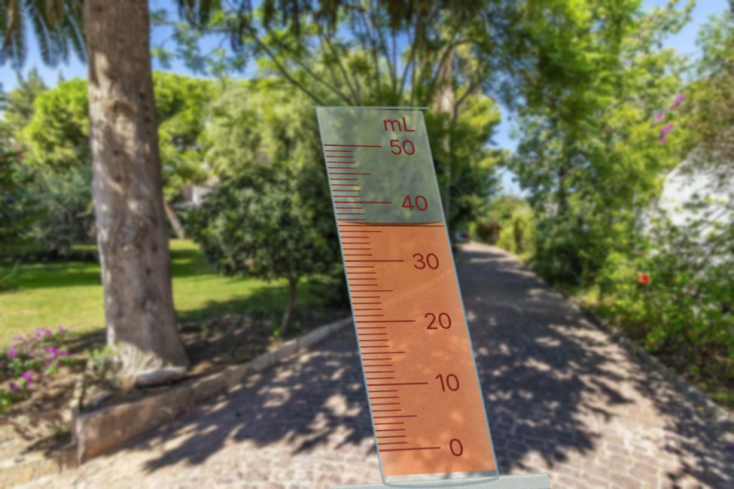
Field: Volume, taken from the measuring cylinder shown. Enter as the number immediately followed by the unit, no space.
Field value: 36mL
